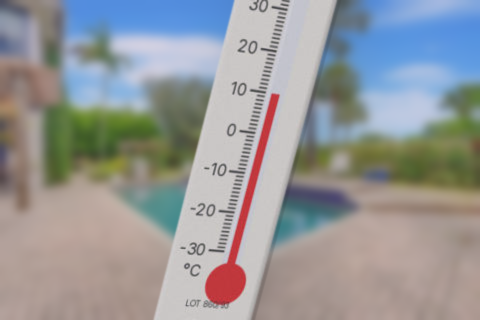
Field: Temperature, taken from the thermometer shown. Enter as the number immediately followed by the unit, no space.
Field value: 10°C
